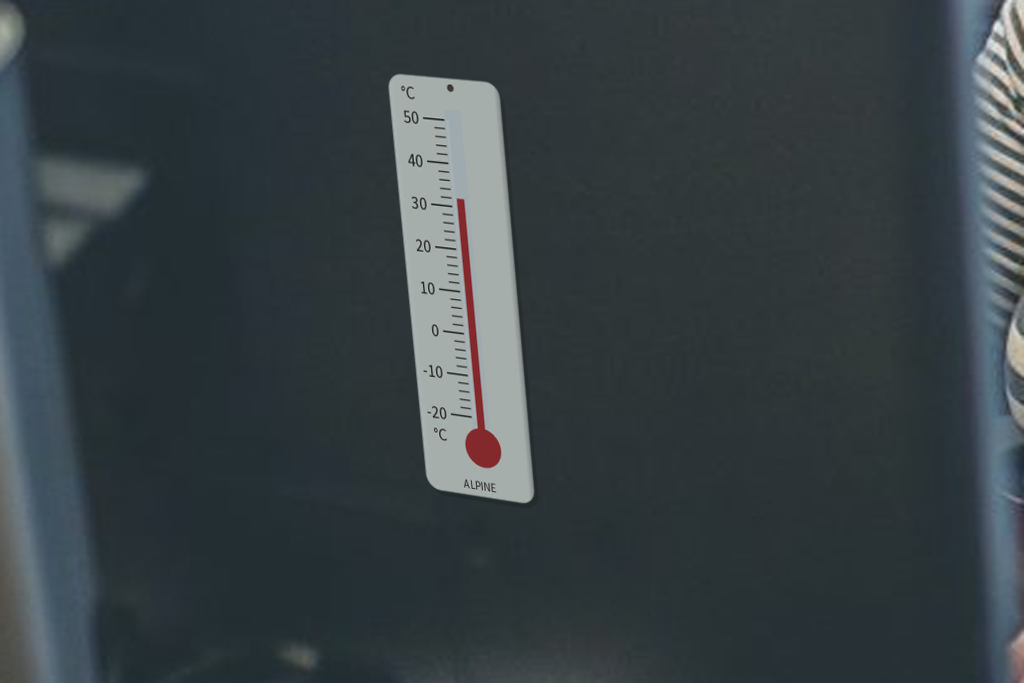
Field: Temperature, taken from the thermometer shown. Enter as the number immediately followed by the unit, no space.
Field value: 32°C
